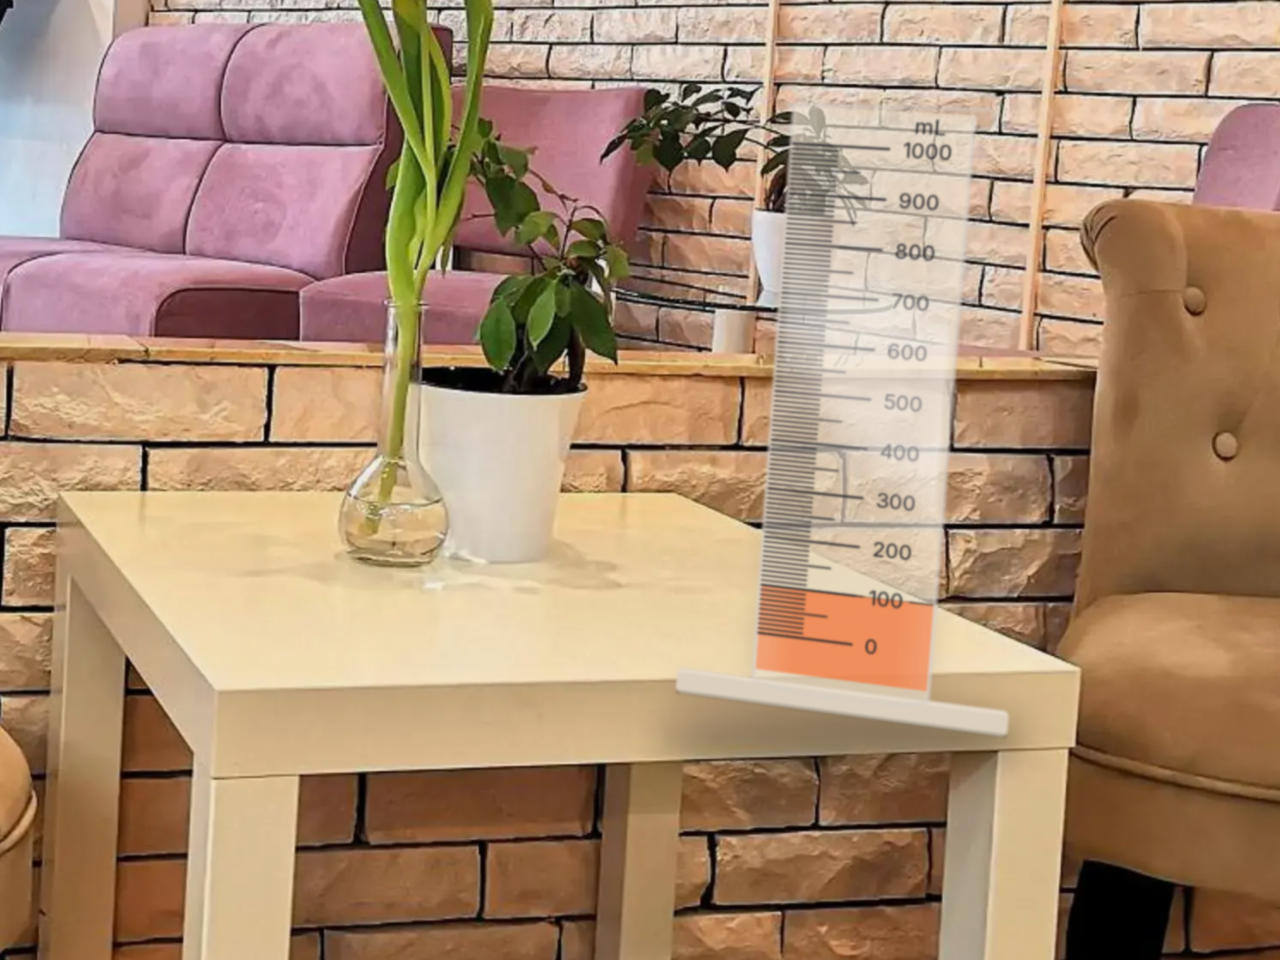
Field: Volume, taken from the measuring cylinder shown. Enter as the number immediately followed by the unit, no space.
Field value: 100mL
